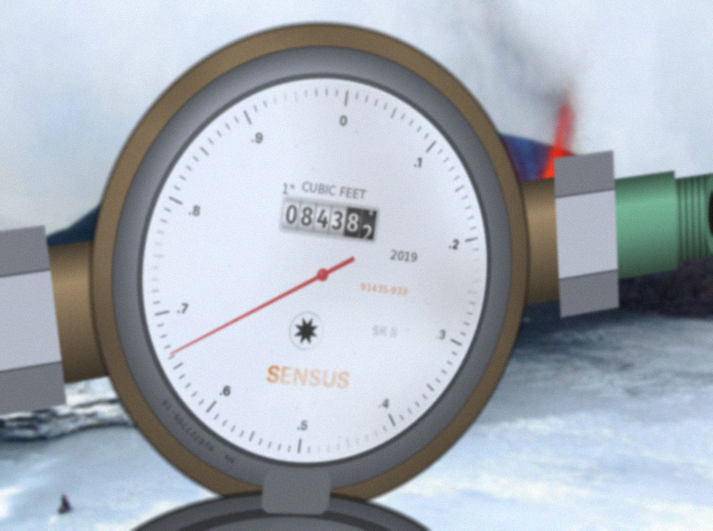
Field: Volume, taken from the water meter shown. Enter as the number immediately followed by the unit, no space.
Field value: 84381.66ft³
